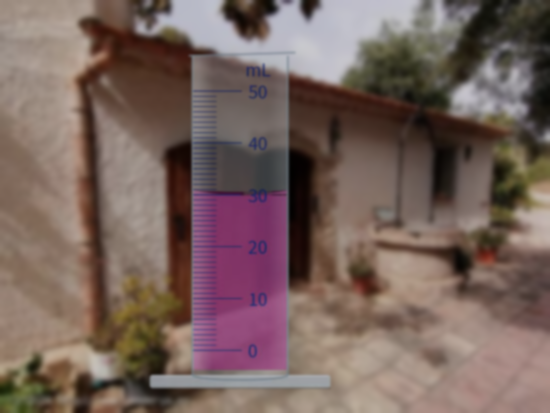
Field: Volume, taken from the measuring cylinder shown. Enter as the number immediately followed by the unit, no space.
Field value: 30mL
